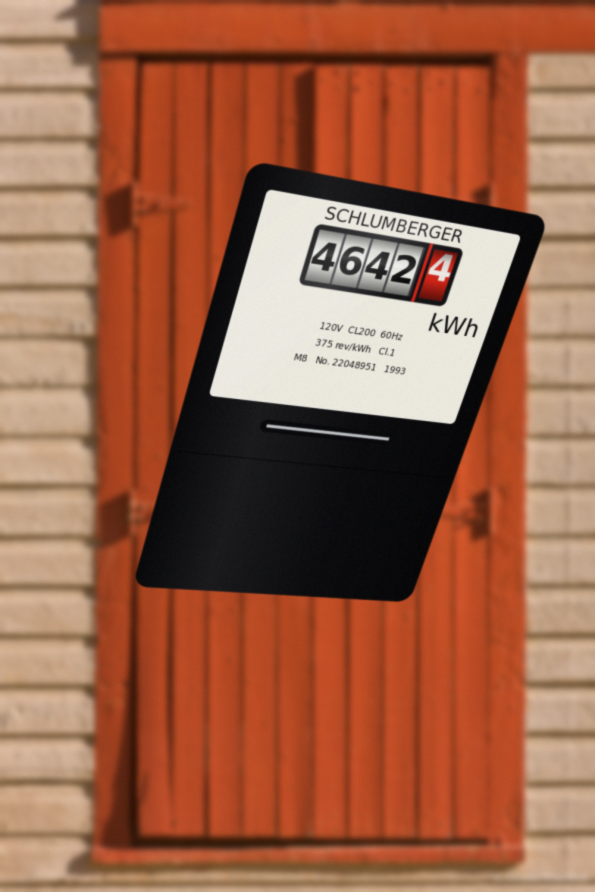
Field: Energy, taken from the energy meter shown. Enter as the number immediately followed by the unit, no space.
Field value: 4642.4kWh
